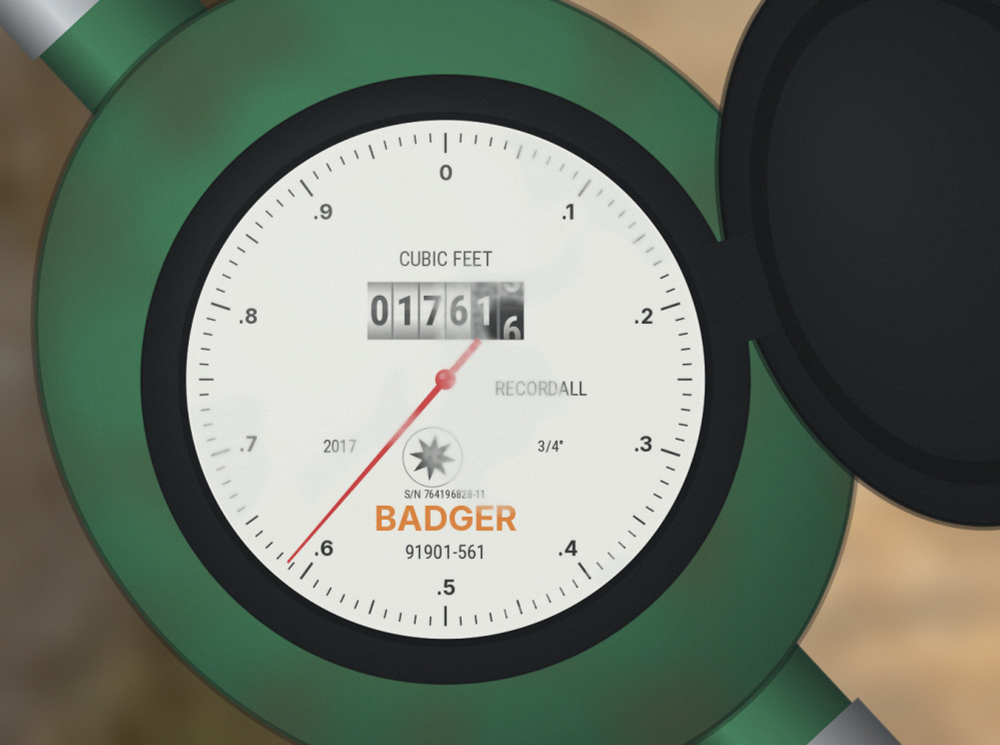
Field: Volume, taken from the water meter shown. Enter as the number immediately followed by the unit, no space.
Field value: 17615.61ft³
